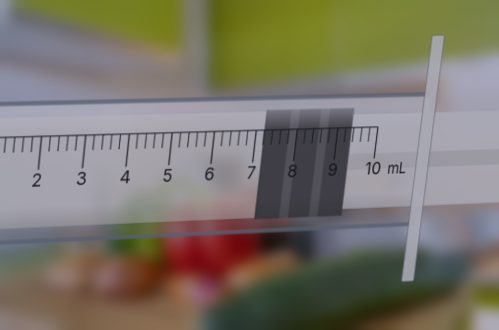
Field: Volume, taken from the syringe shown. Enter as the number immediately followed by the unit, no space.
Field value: 7.2mL
